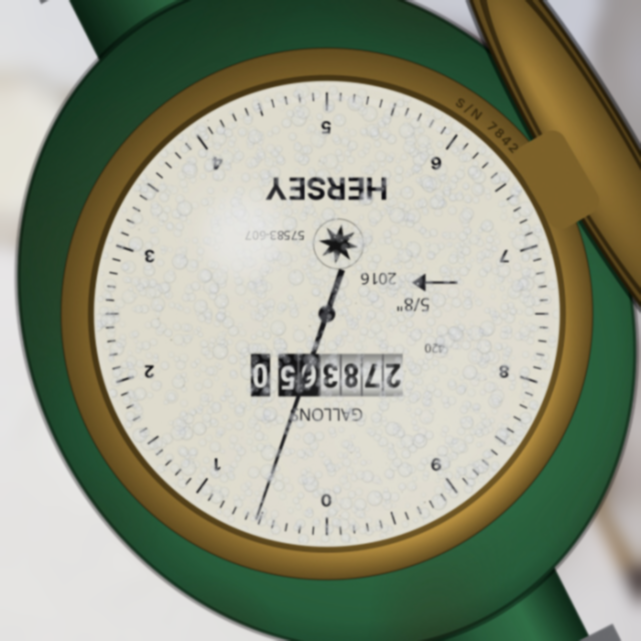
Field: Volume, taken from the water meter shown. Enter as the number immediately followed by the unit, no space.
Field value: 2783650.5gal
